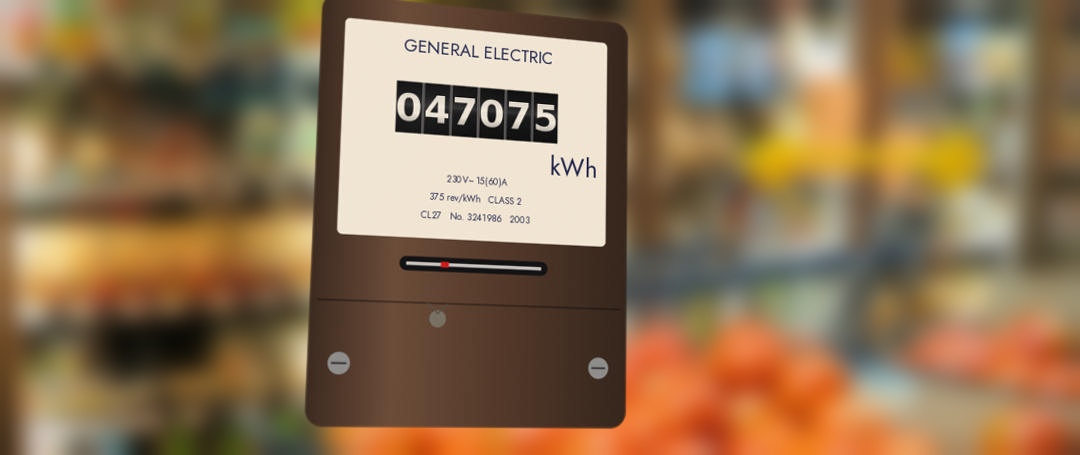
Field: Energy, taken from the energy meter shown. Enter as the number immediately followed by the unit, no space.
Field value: 47075kWh
